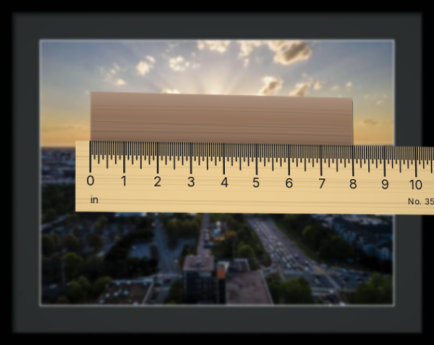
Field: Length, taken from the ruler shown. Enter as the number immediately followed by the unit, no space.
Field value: 8in
